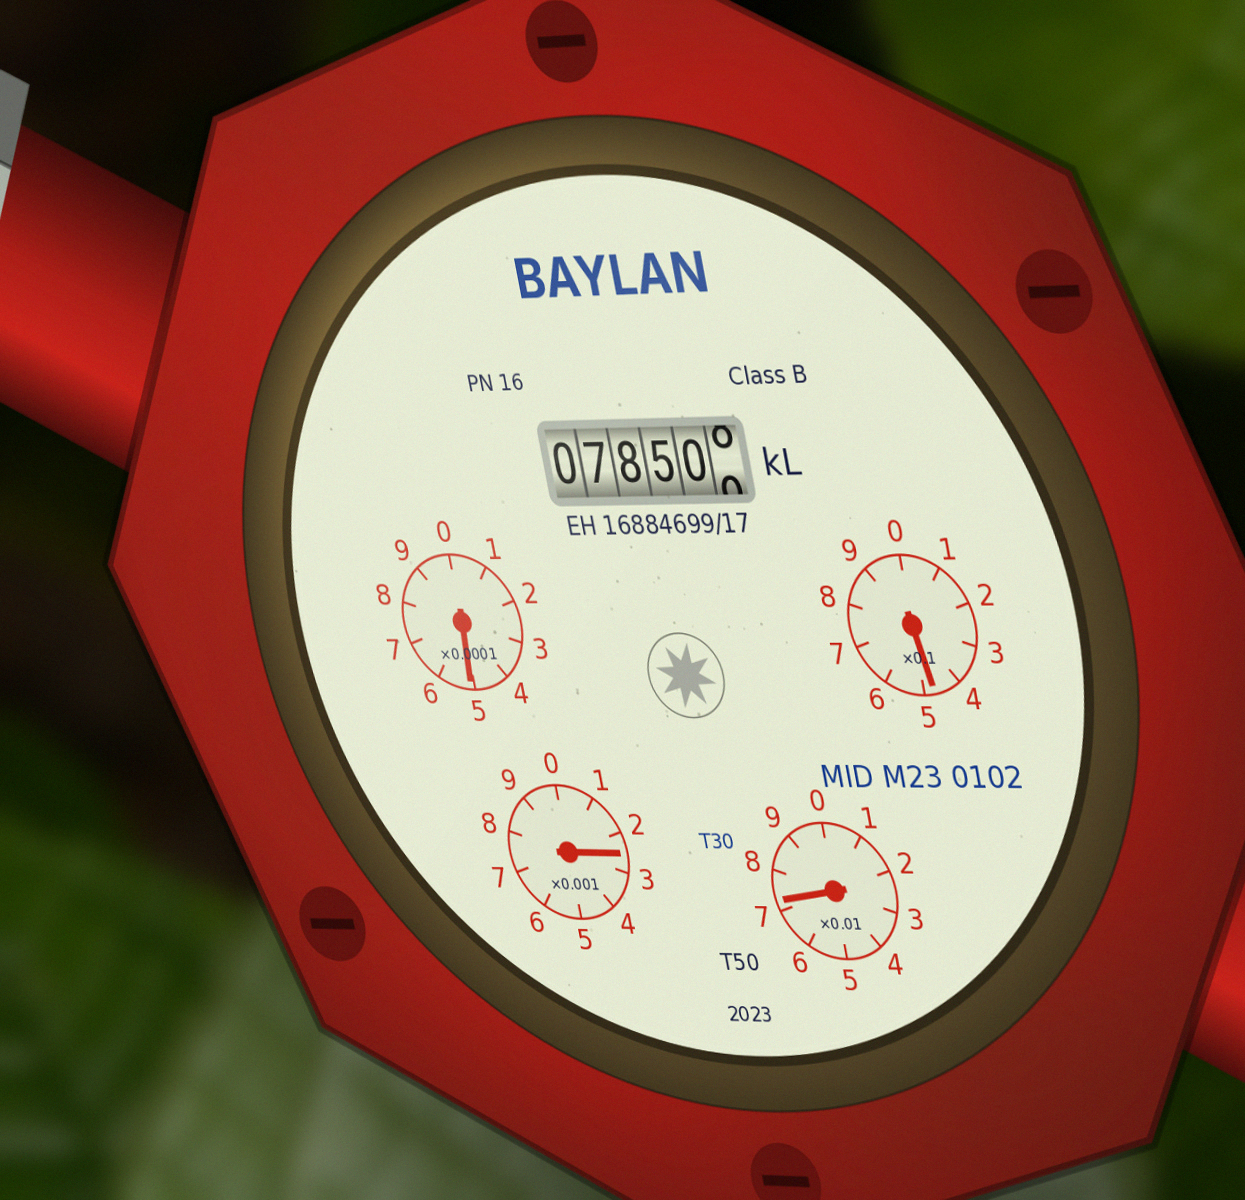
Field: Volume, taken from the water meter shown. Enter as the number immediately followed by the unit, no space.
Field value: 78508.4725kL
